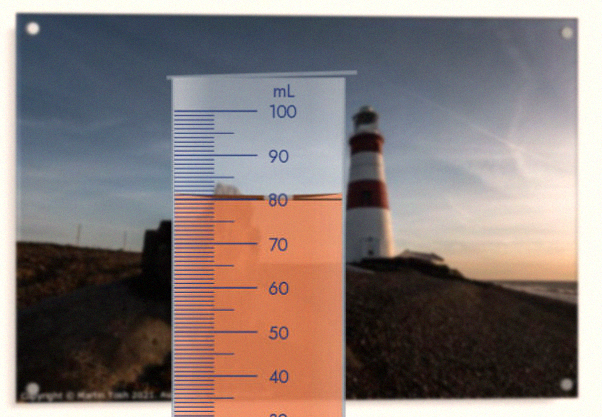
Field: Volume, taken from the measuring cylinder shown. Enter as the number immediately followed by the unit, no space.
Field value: 80mL
